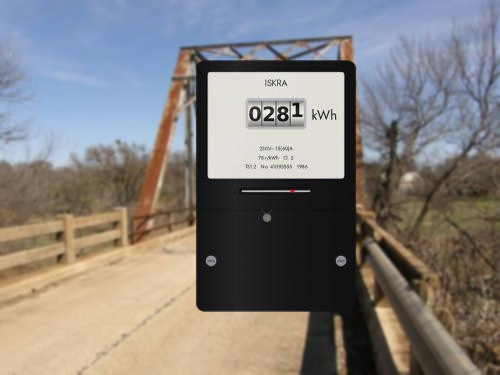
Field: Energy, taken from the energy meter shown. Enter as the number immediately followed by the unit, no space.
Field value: 281kWh
